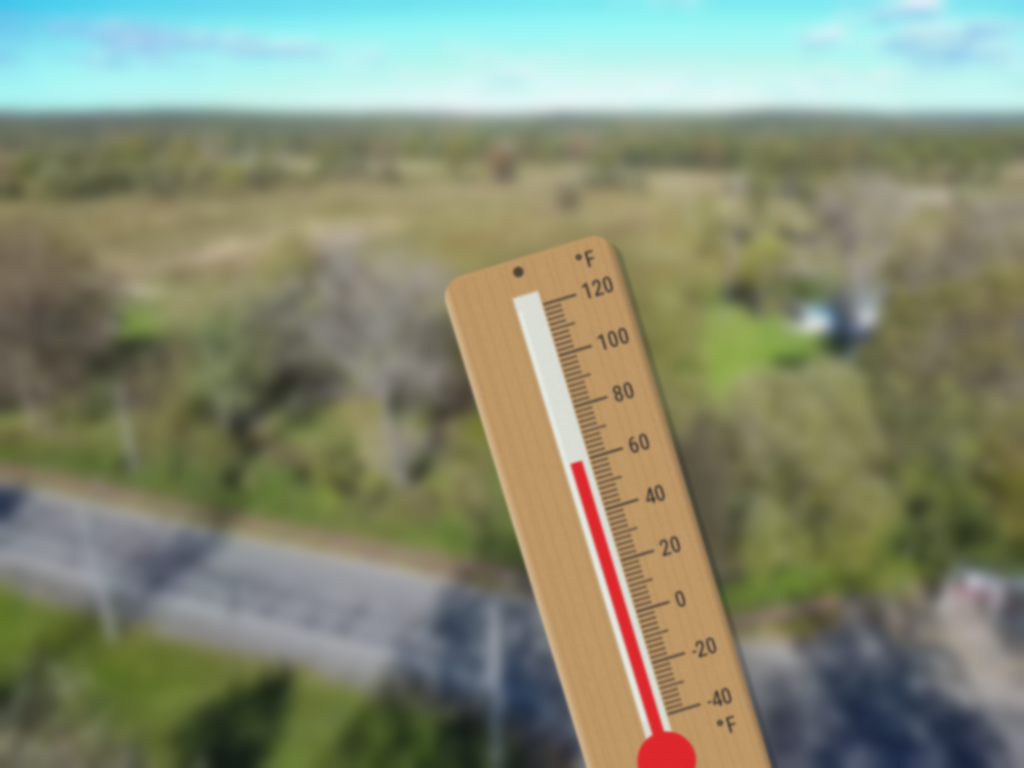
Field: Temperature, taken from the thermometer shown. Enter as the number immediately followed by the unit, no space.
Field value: 60°F
